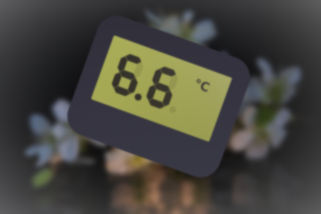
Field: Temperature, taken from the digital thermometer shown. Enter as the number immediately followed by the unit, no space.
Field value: 6.6°C
